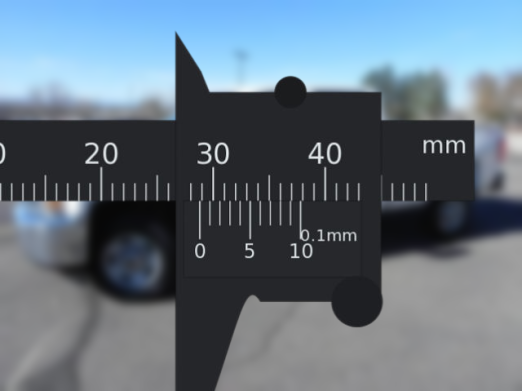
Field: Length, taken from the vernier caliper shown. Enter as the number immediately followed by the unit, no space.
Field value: 28.8mm
